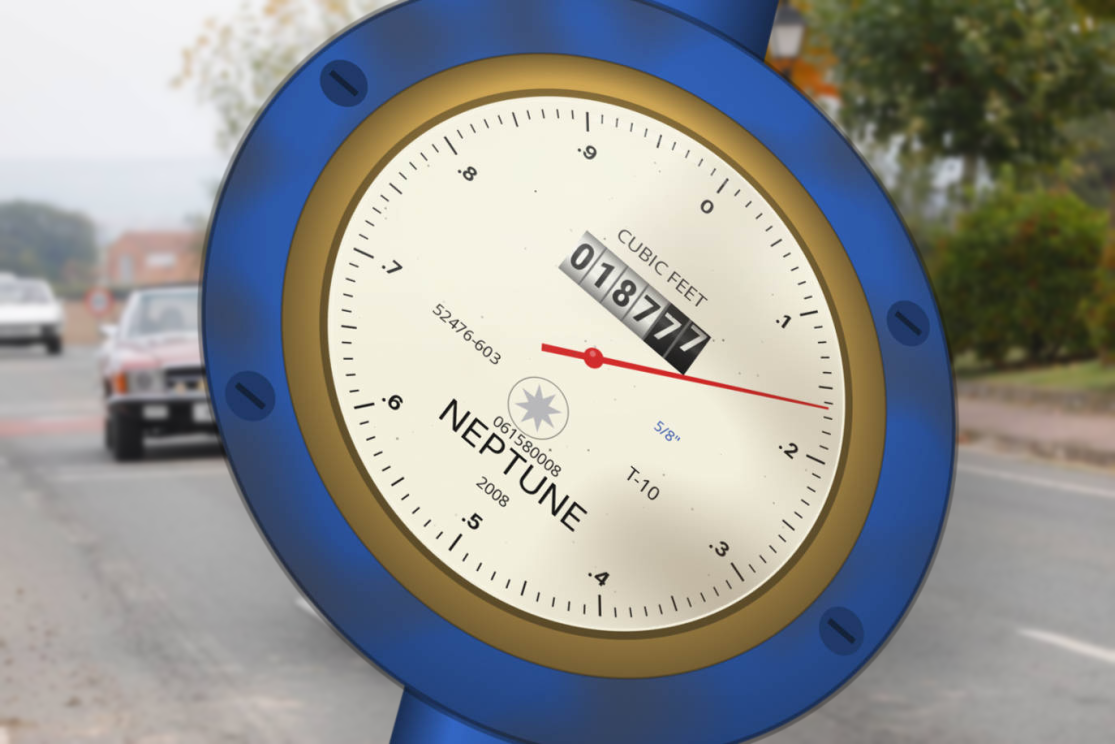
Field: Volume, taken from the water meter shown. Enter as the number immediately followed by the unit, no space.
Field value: 18777.16ft³
